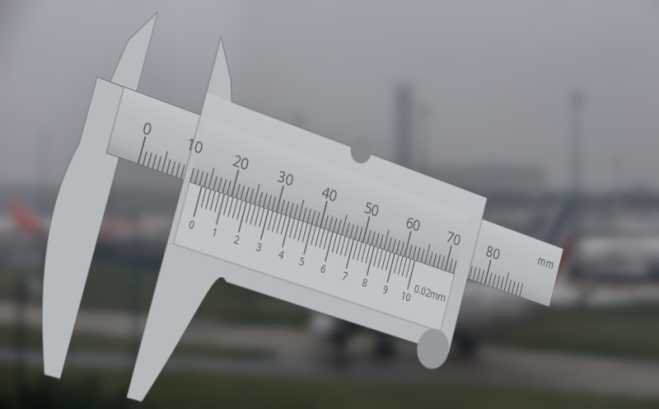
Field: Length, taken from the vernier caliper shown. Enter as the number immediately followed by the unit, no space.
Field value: 13.5mm
